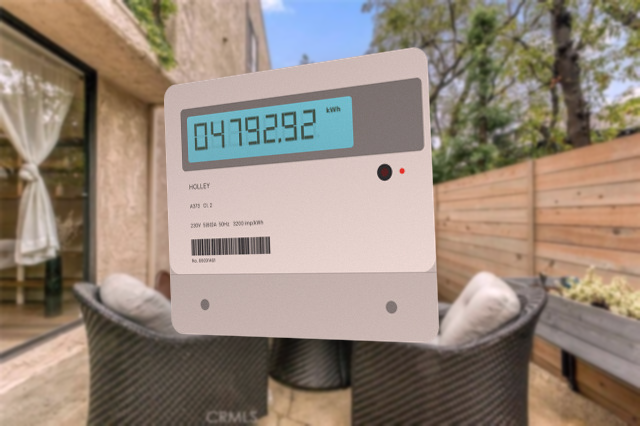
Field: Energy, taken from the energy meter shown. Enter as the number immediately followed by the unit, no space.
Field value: 4792.92kWh
